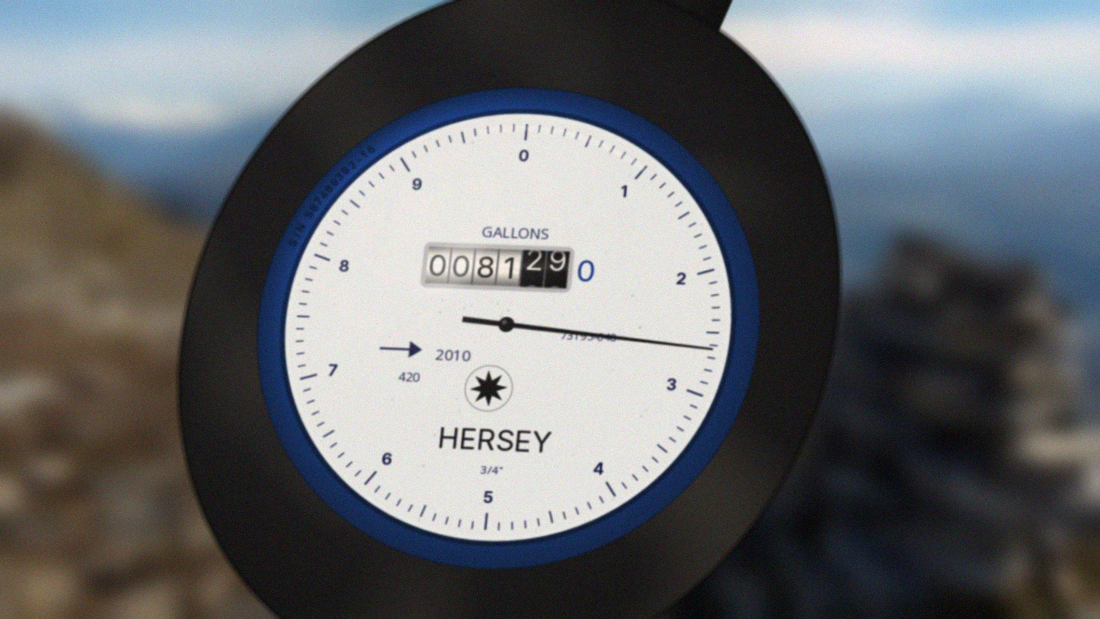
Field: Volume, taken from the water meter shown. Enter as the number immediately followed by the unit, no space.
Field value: 81292.6gal
